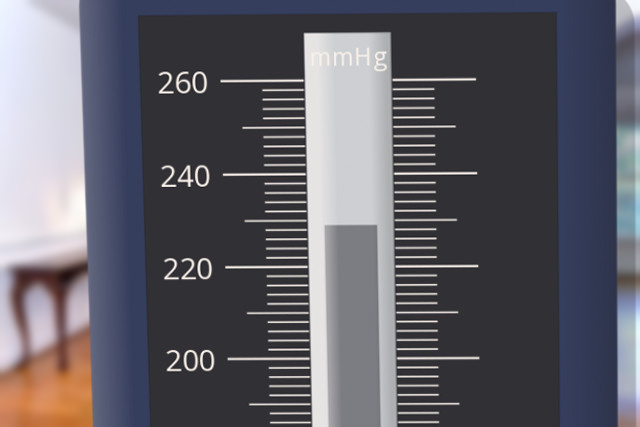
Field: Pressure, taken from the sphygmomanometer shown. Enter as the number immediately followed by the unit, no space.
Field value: 229mmHg
